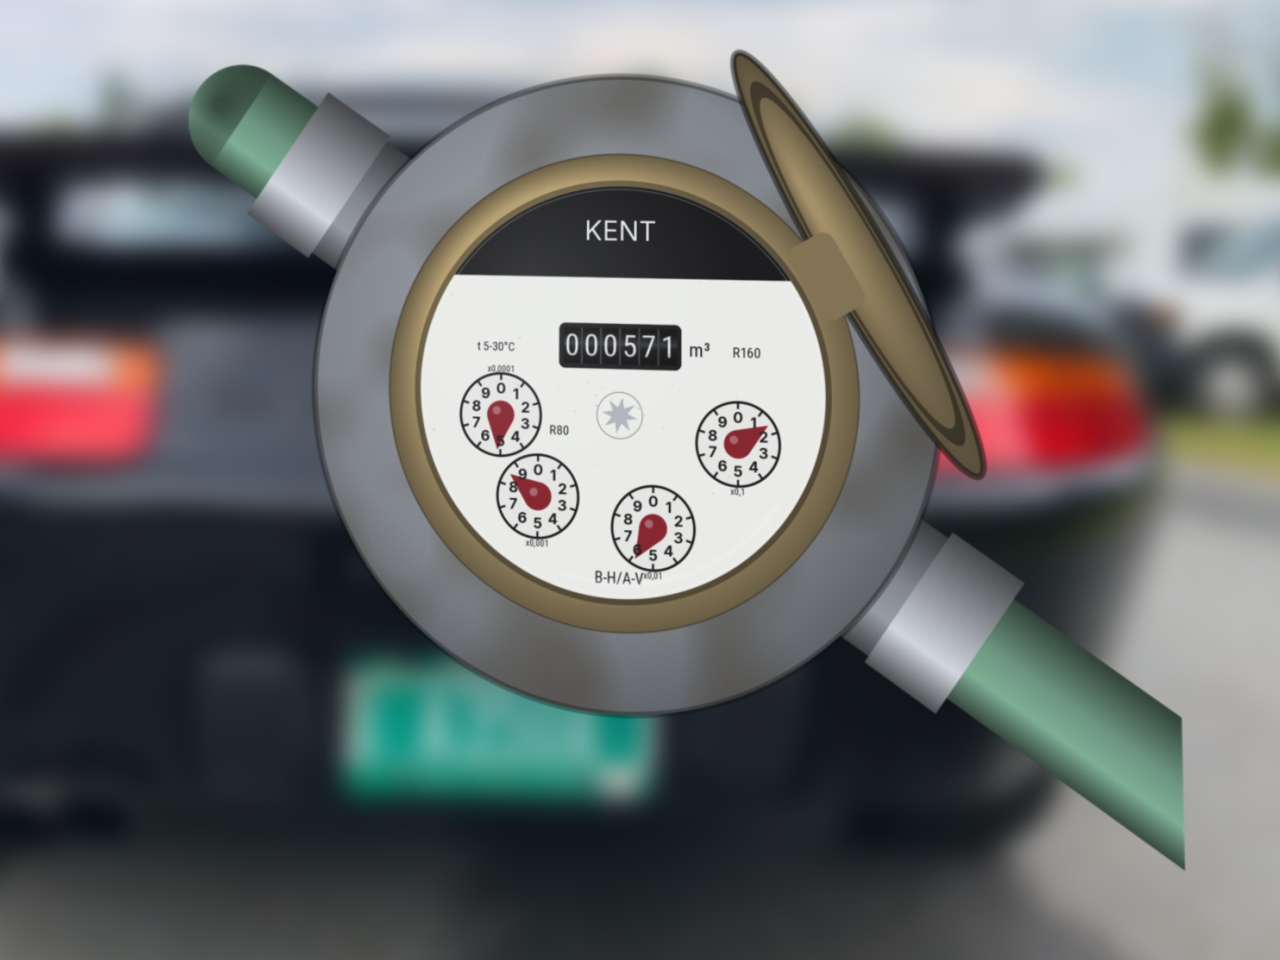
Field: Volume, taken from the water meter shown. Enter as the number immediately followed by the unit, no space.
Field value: 571.1585m³
